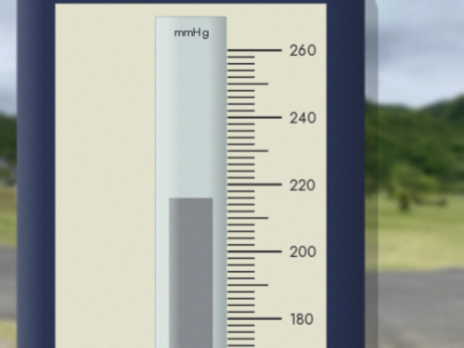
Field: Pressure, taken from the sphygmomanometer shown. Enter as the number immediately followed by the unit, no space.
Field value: 216mmHg
